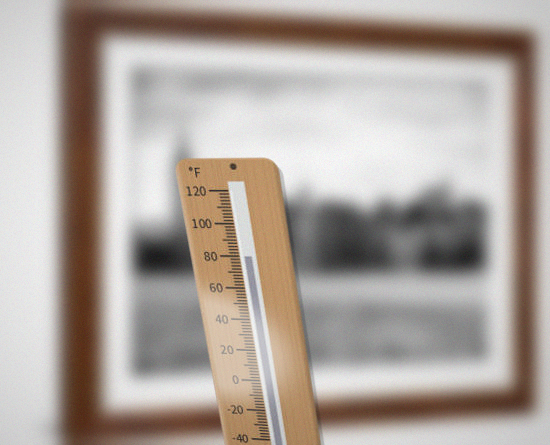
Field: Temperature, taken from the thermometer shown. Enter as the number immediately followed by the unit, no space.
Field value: 80°F
